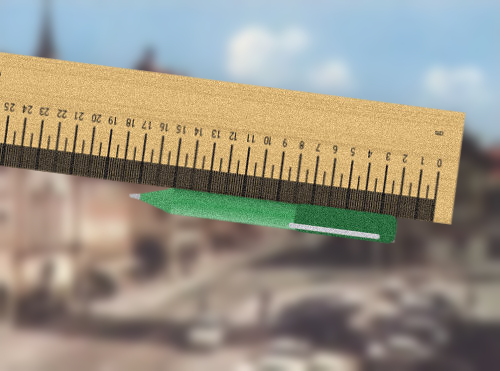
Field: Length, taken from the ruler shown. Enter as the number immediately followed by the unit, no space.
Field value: 15.5cm
